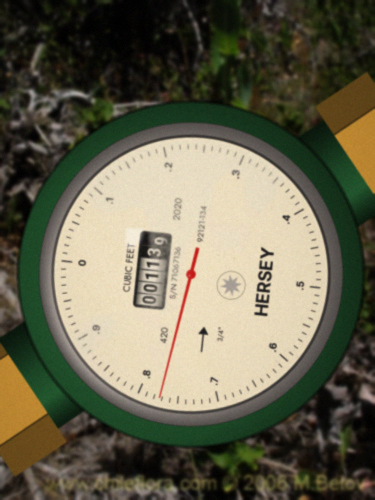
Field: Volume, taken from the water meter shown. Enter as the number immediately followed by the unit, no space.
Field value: 1138.77ft³
